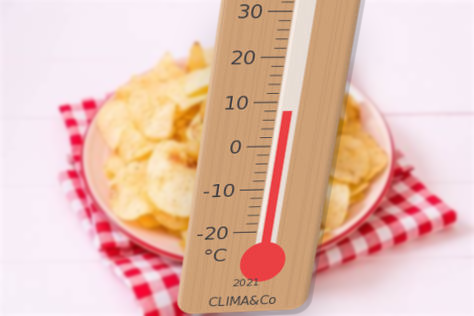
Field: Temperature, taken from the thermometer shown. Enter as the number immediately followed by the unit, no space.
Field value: 8°C
